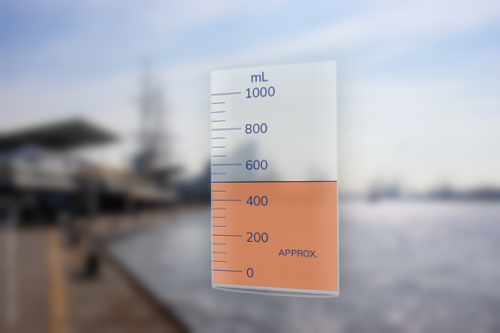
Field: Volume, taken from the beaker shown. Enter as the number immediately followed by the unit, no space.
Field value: 500mL
